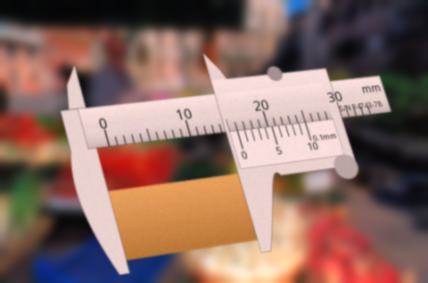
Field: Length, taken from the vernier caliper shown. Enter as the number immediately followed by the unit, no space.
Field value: 16.0mm
